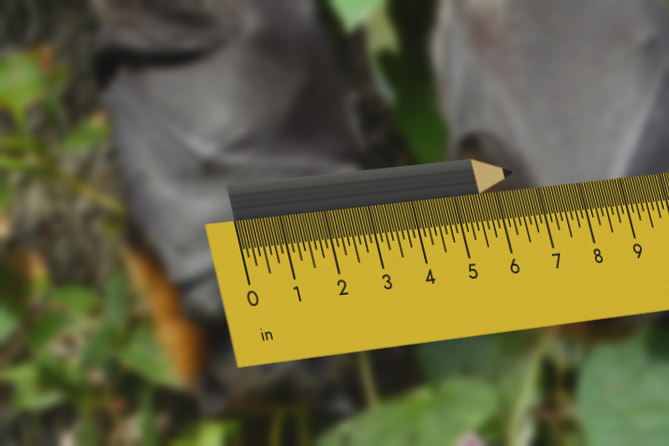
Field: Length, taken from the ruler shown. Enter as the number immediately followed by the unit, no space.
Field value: 6.5in
